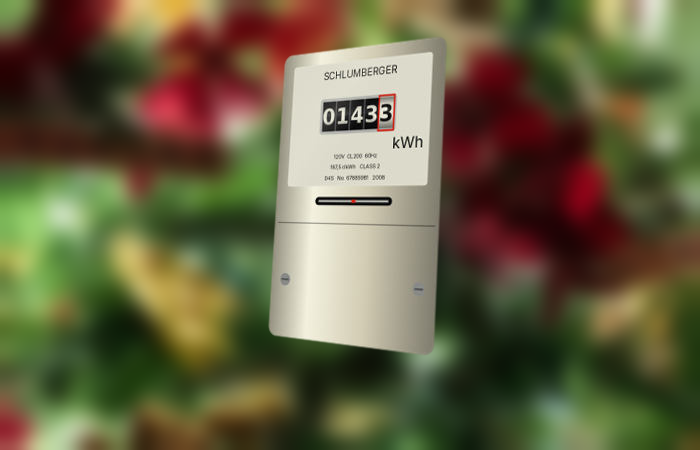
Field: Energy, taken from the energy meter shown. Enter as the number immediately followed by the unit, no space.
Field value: 143.3kWh
